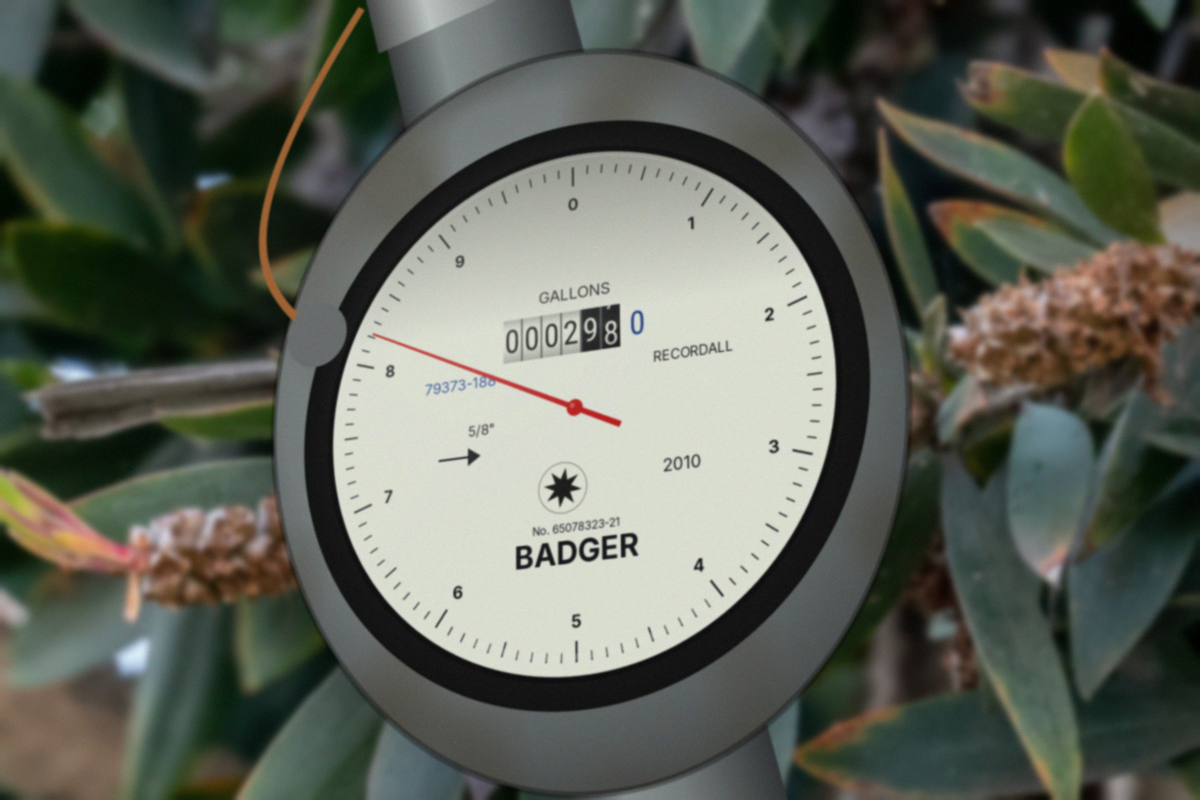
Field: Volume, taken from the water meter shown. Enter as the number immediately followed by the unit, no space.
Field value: 2978.2gal
